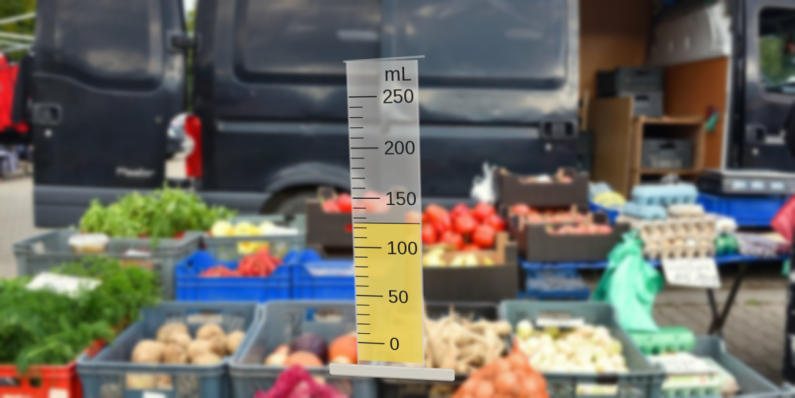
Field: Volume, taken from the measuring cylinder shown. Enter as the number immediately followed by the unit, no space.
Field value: 125mL
